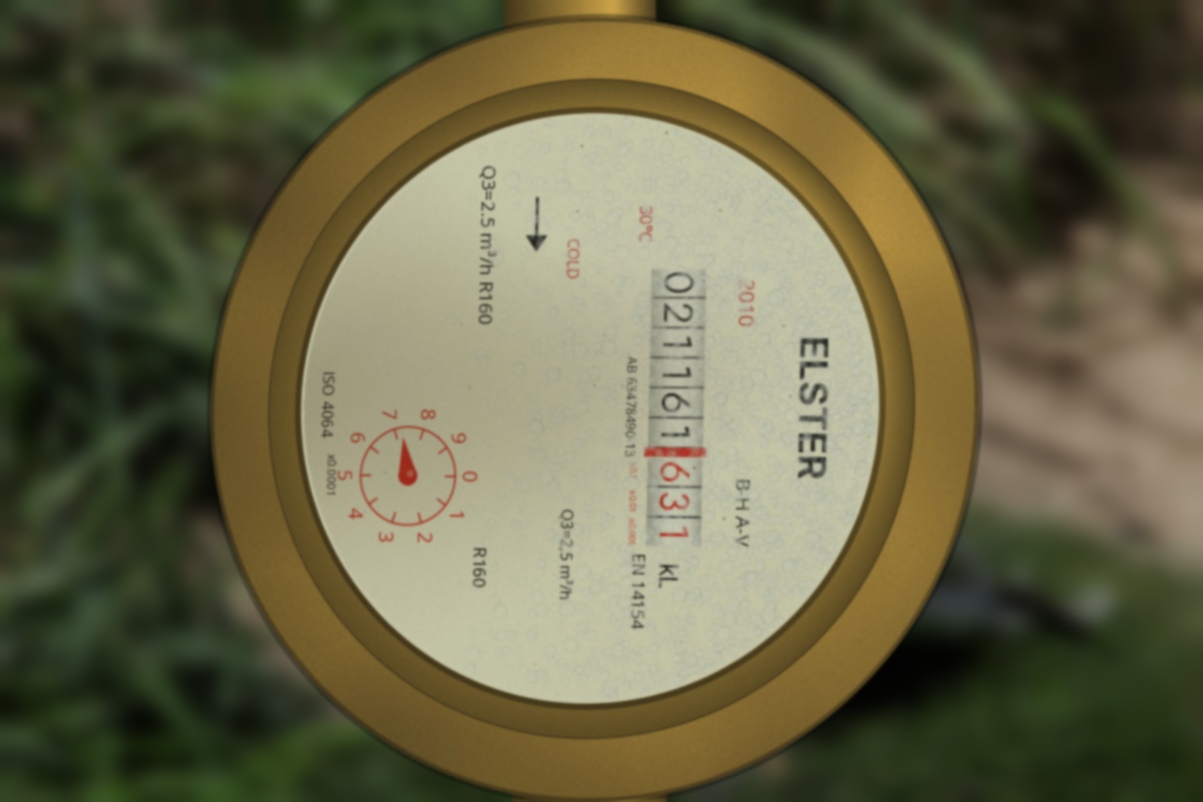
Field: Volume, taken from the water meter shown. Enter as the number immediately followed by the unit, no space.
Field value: 21161.6317kL
